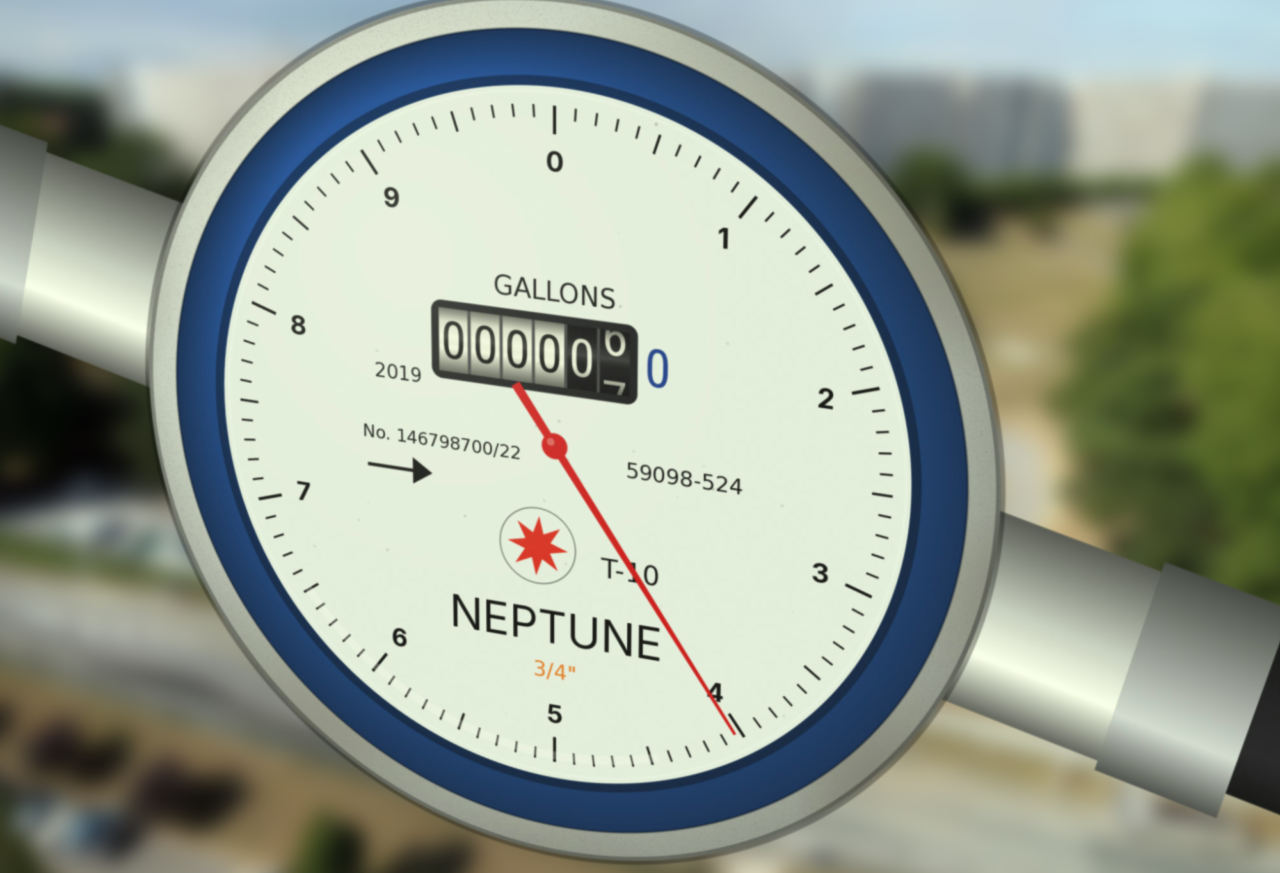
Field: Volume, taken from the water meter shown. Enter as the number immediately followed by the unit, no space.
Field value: 64.0gal
